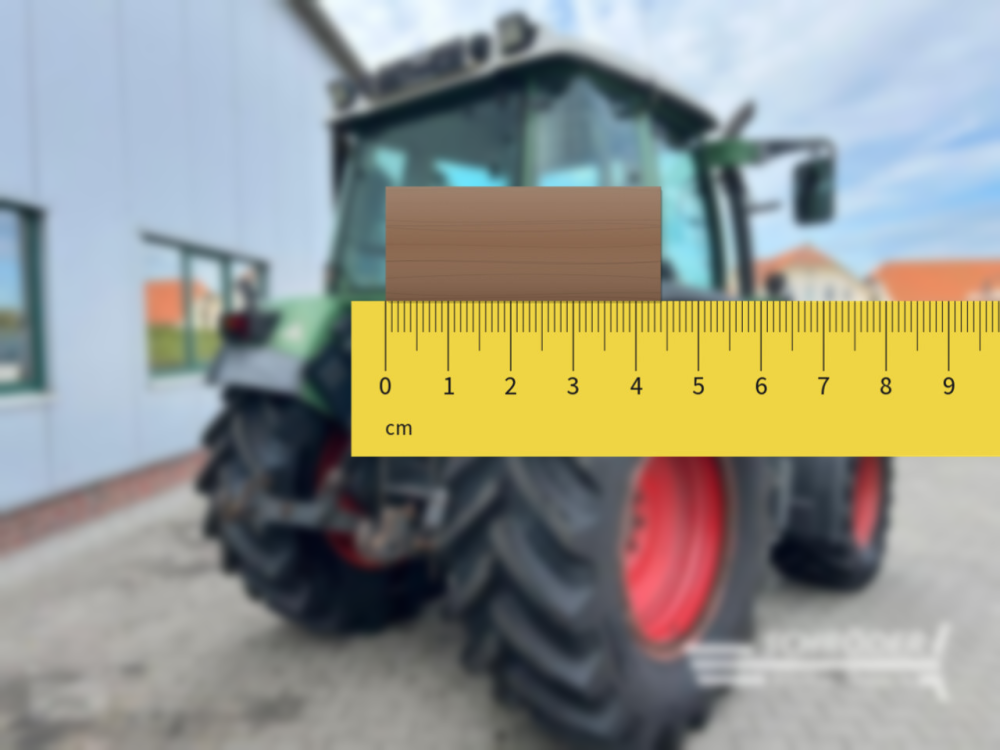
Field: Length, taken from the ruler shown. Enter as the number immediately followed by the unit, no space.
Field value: 4.4cm
